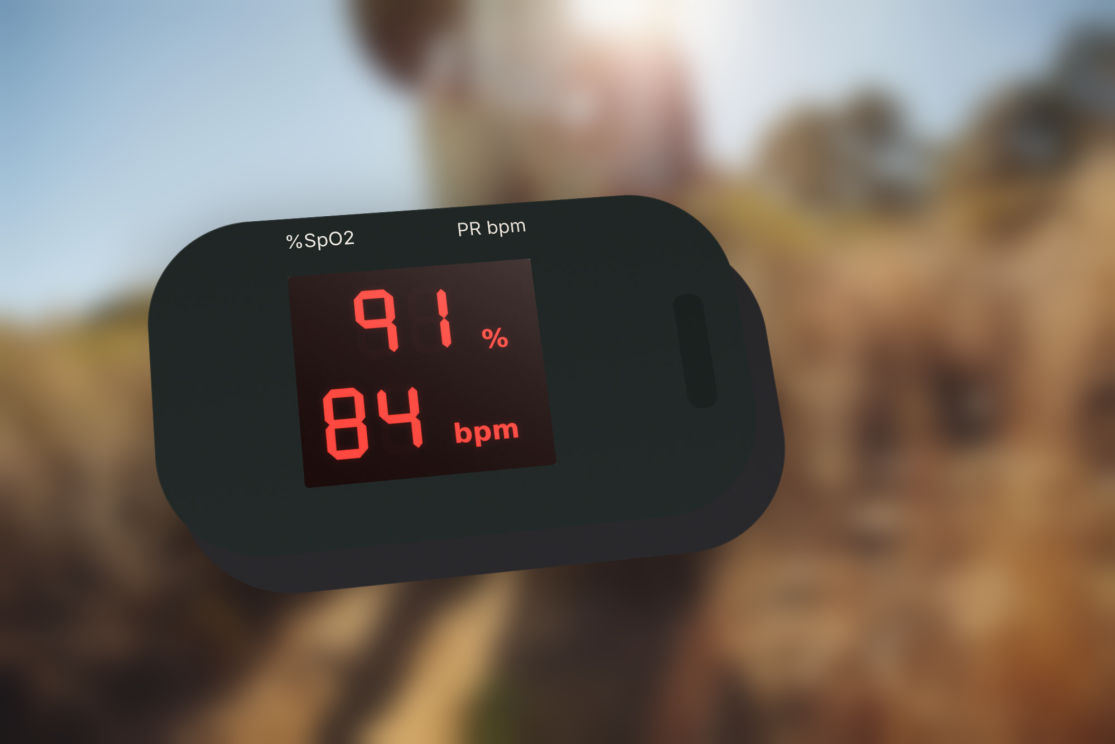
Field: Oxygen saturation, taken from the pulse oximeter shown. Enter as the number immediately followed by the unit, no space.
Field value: 91%
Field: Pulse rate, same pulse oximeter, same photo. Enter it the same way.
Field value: 84bpm
